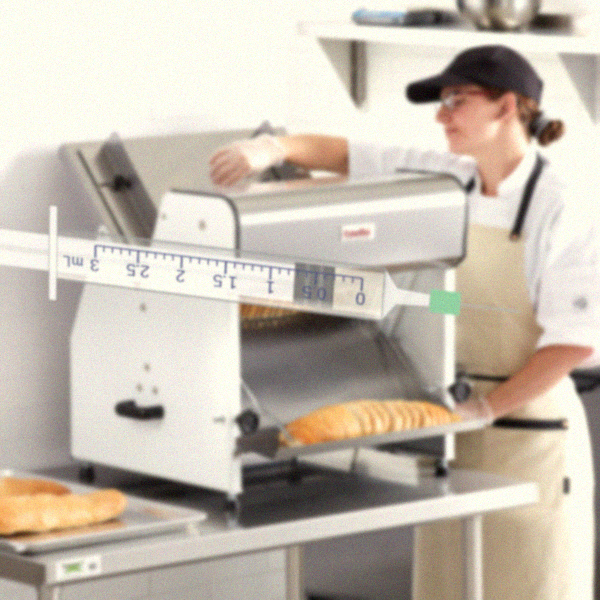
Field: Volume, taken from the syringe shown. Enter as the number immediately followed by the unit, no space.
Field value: 0.3mL
